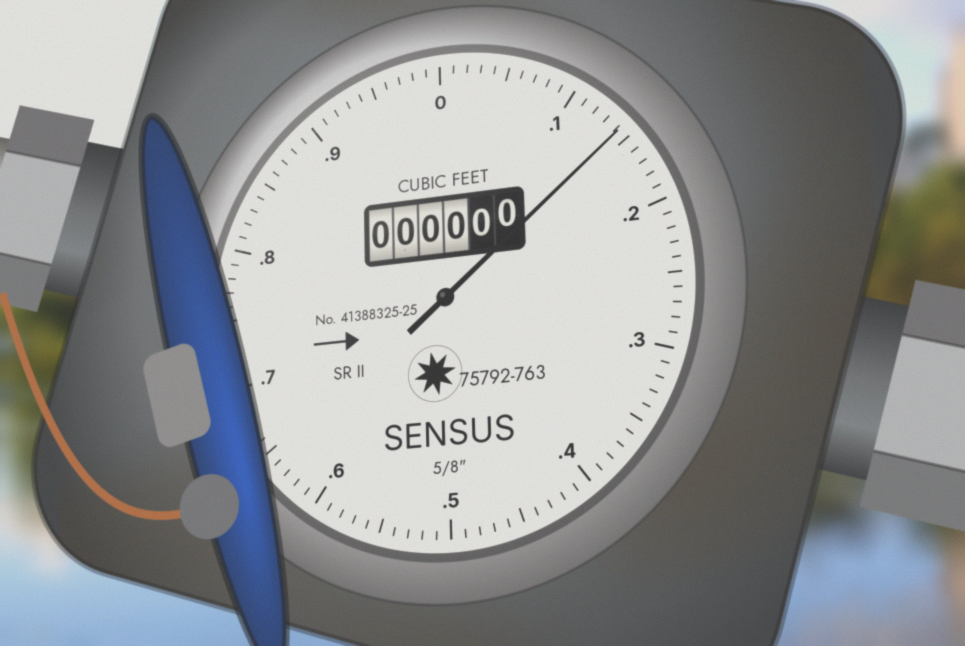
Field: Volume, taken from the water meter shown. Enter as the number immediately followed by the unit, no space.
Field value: 0.14ft³
